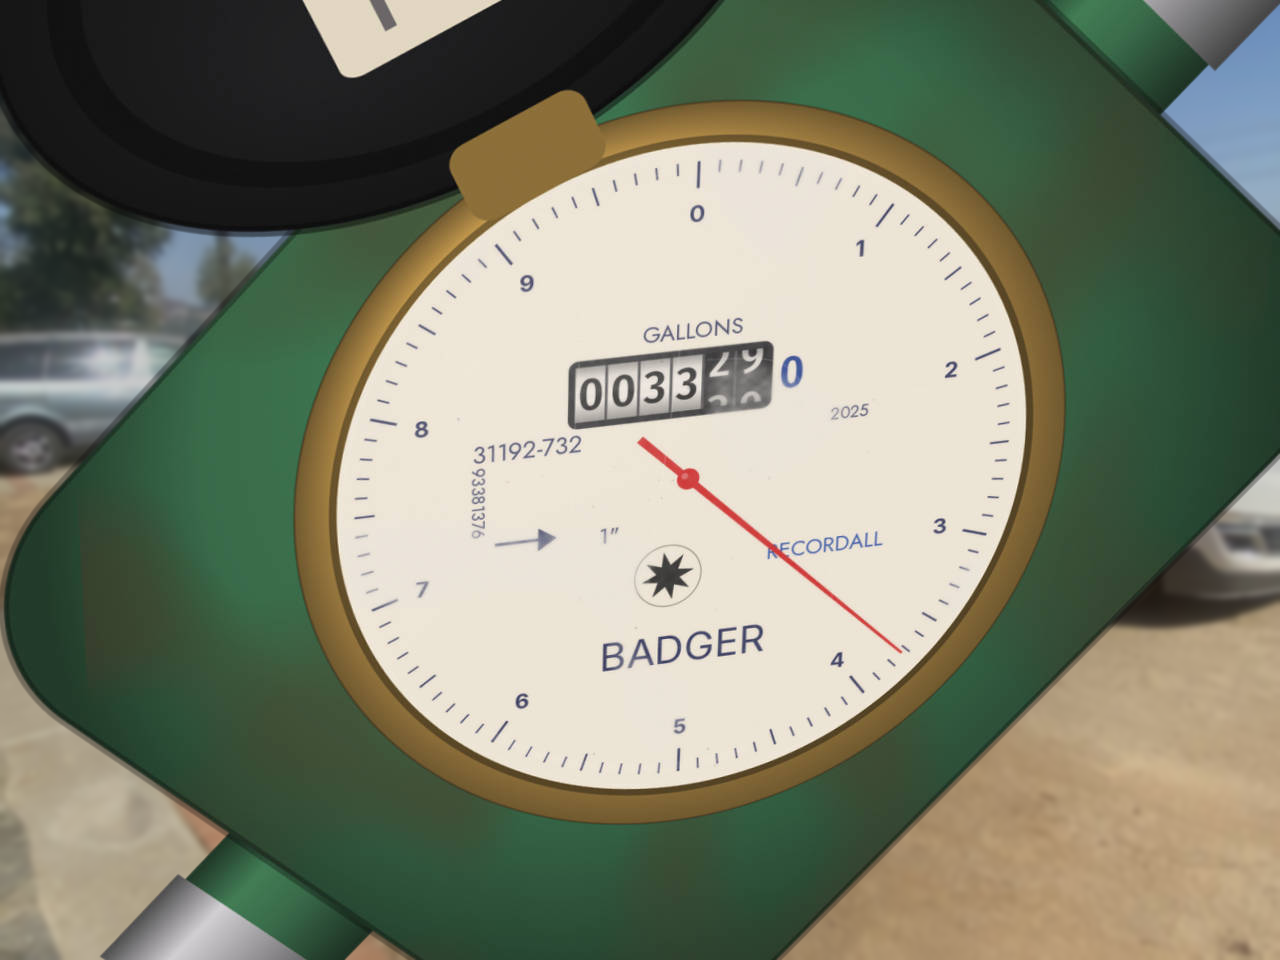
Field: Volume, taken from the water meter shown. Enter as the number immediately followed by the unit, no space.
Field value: 33293.7gal
